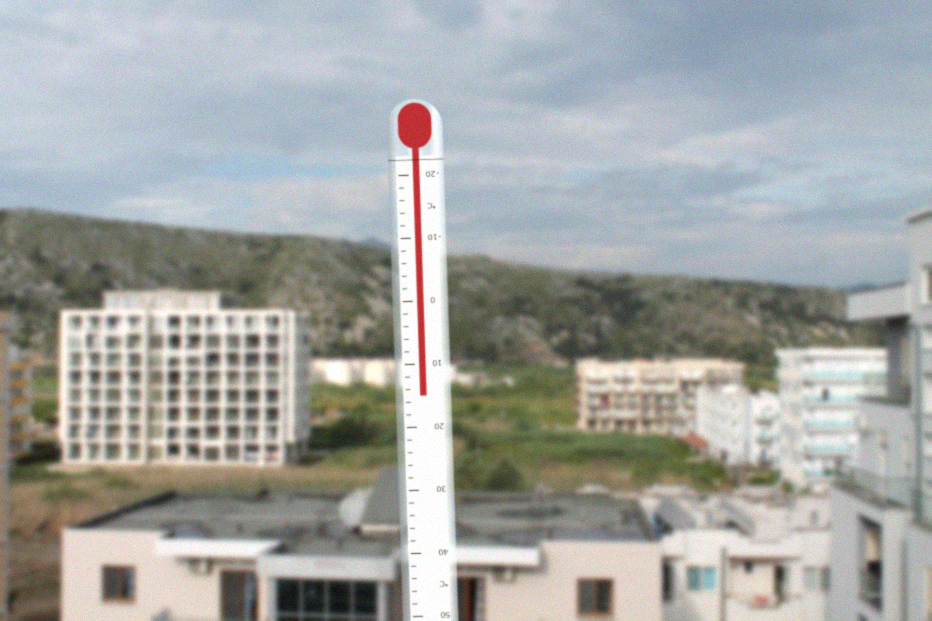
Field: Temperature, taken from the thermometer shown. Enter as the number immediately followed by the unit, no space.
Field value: 15°C
